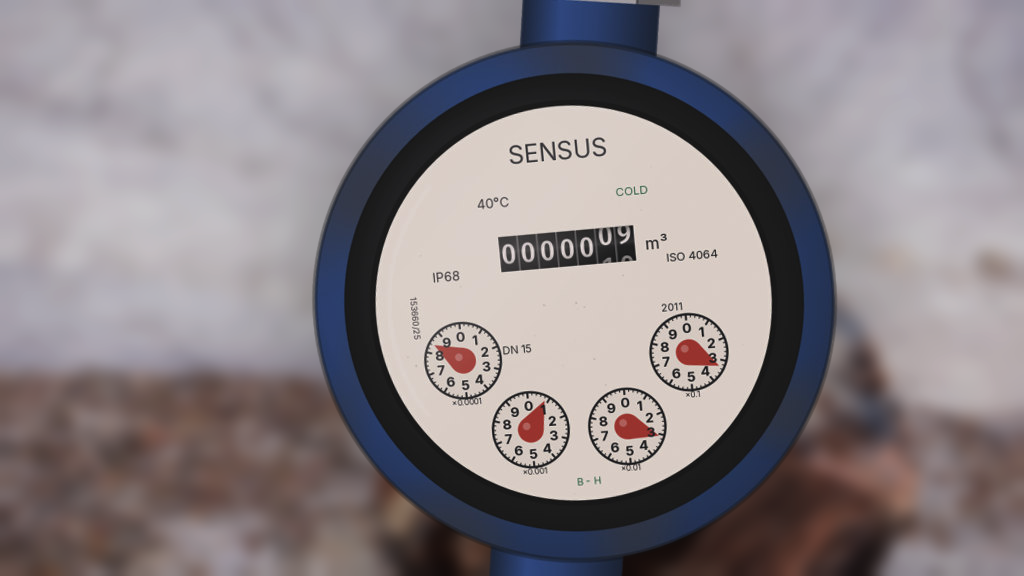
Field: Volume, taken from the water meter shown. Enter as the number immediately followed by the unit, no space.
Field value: 9.3308m³
